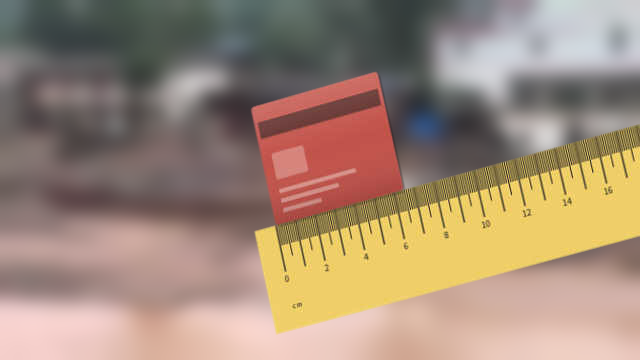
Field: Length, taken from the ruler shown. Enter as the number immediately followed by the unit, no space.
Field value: 6.5cm
